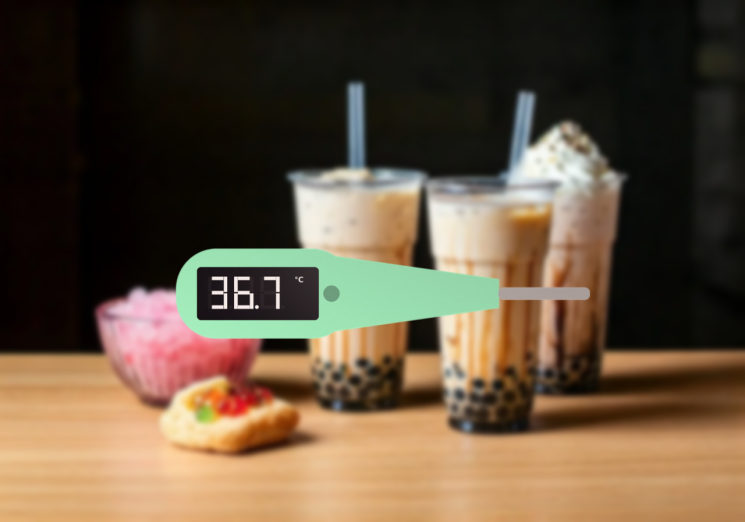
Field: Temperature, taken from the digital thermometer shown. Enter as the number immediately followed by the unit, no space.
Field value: 36.7°C
